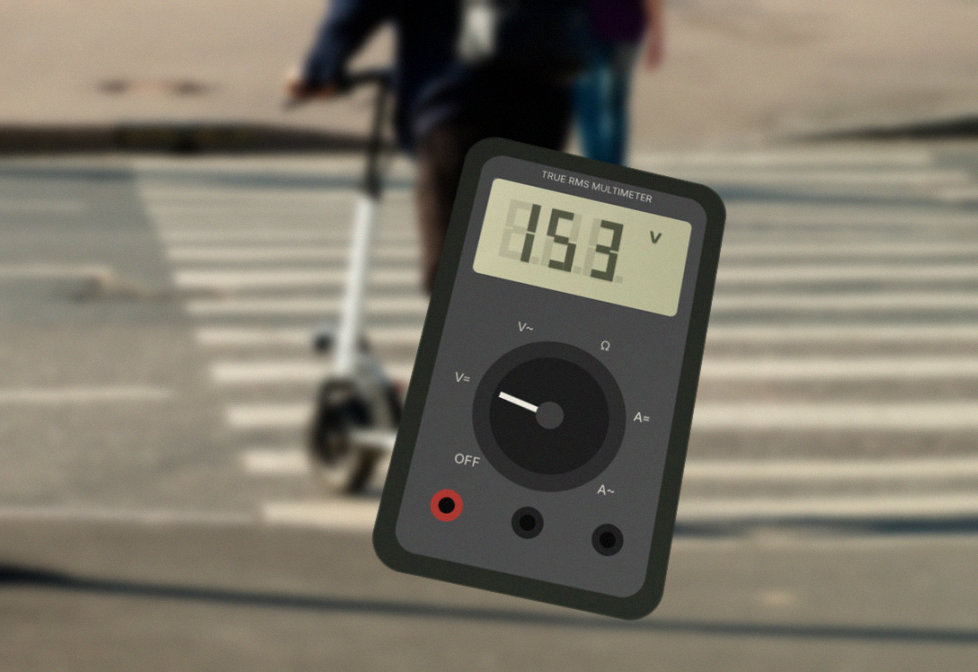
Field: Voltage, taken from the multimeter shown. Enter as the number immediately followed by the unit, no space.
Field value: 153V
